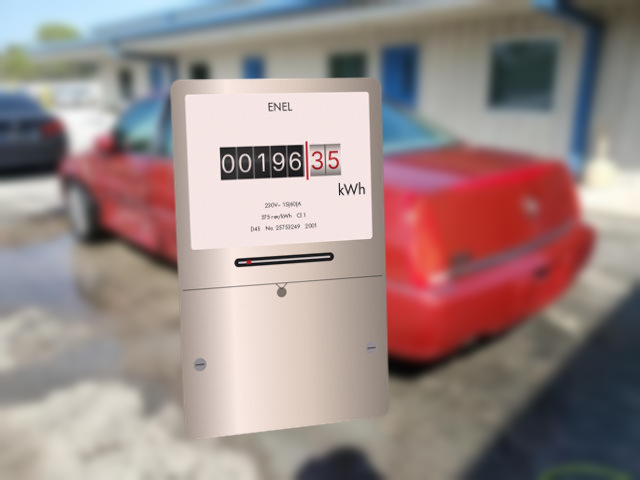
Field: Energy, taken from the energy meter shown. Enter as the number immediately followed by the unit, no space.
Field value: 196.35kWh
